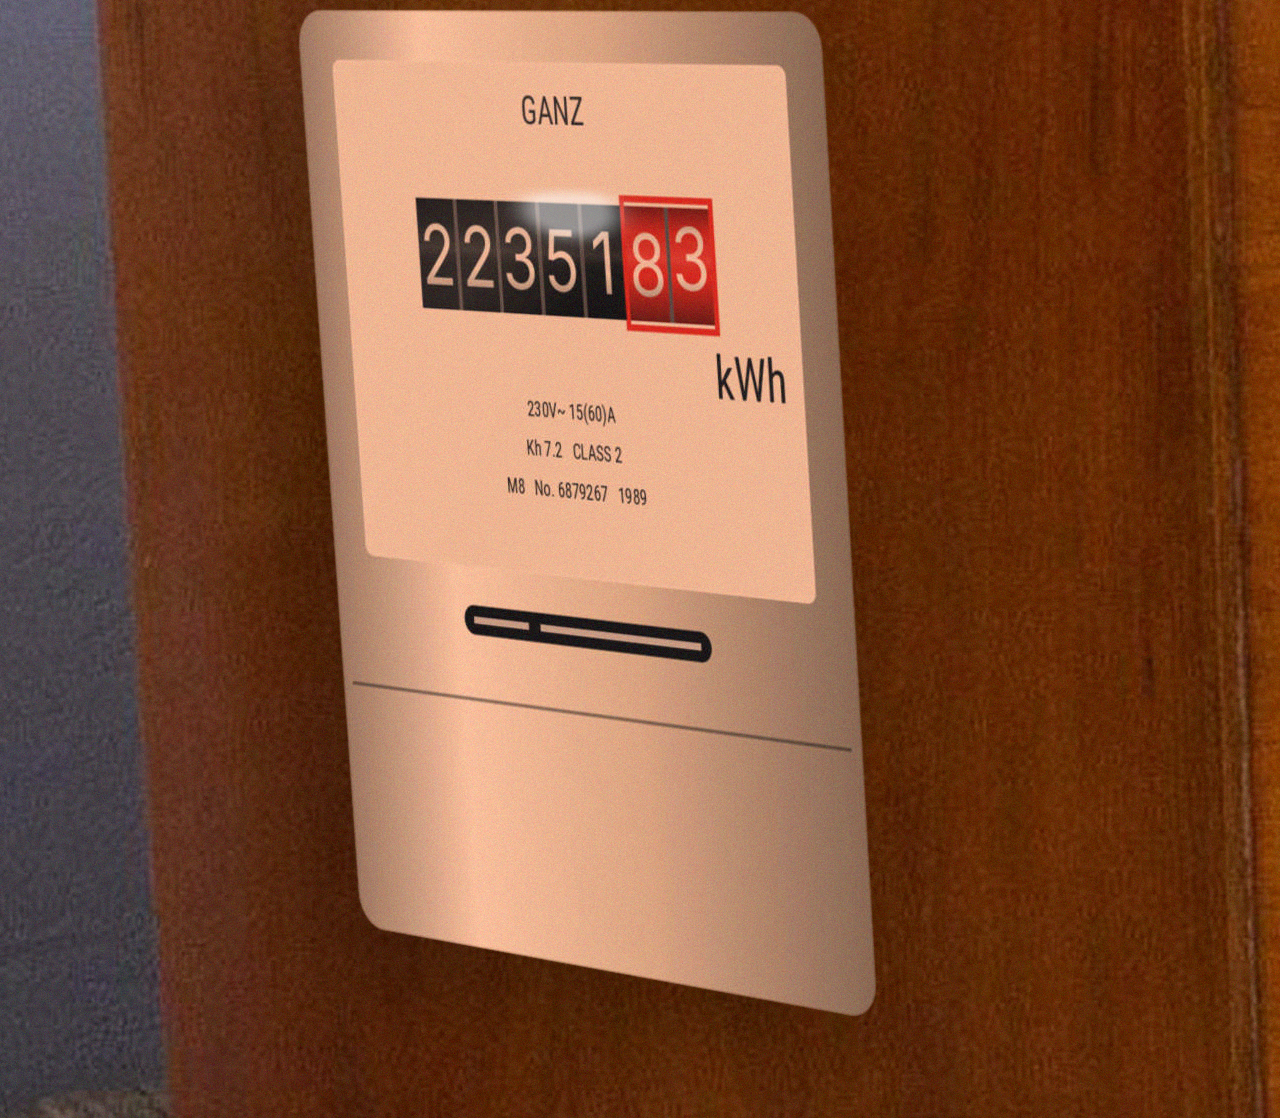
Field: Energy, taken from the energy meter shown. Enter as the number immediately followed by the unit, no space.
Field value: 22351.83kWh
